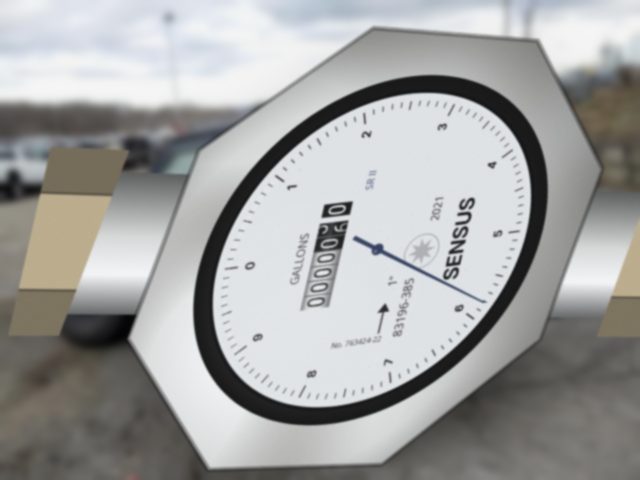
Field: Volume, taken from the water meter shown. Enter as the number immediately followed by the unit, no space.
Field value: 55.8gal
